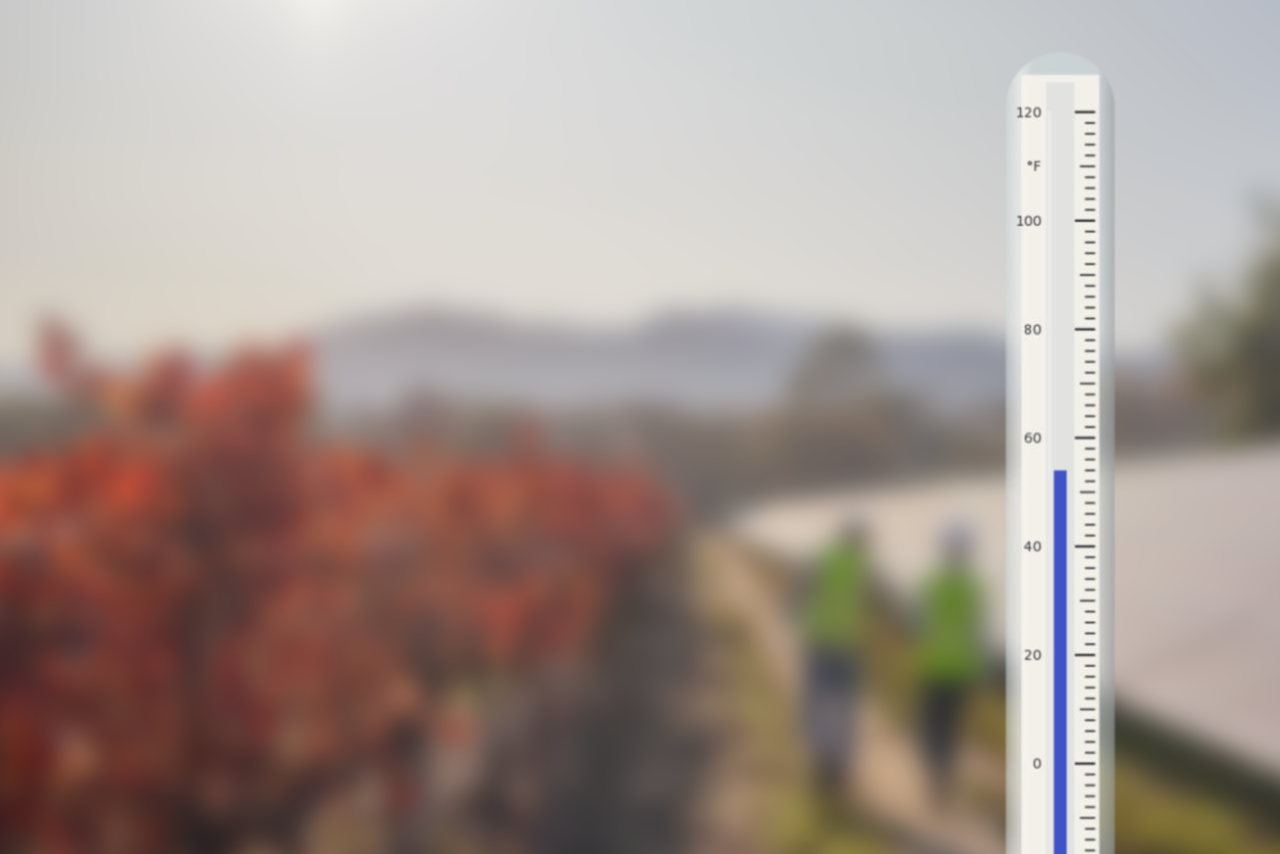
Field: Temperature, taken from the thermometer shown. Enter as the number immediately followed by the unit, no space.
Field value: 54°F
